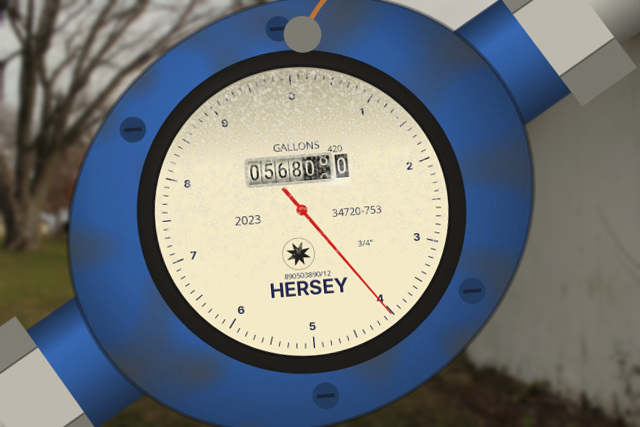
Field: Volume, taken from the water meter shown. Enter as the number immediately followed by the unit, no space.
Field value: 568084.0gal
